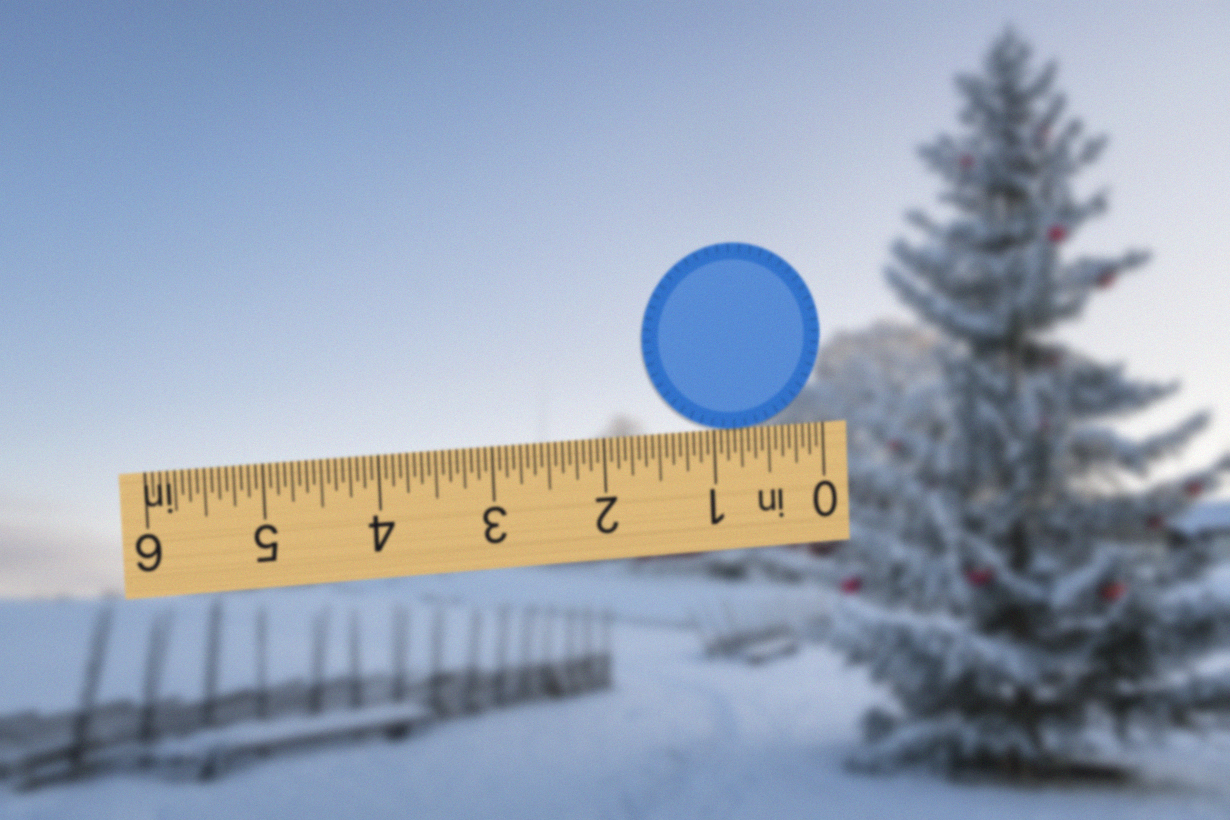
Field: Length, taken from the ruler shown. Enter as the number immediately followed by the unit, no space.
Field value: 1.625in
